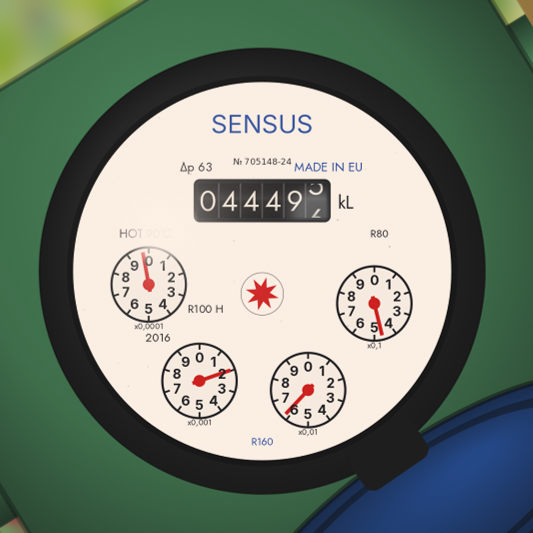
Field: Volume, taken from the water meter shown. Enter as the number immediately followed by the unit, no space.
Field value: 44495.4619kL
